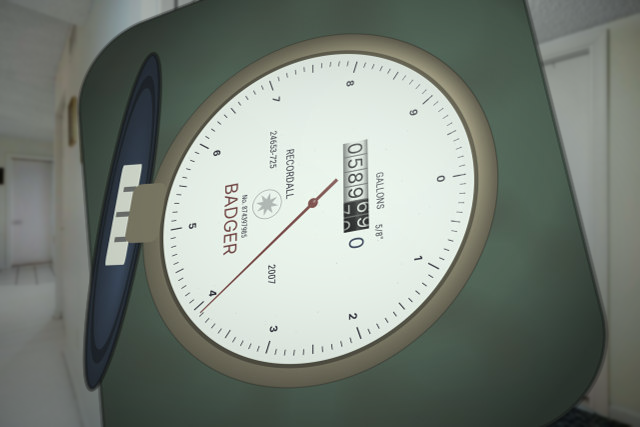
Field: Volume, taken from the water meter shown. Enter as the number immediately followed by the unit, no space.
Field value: 589693.9gal
